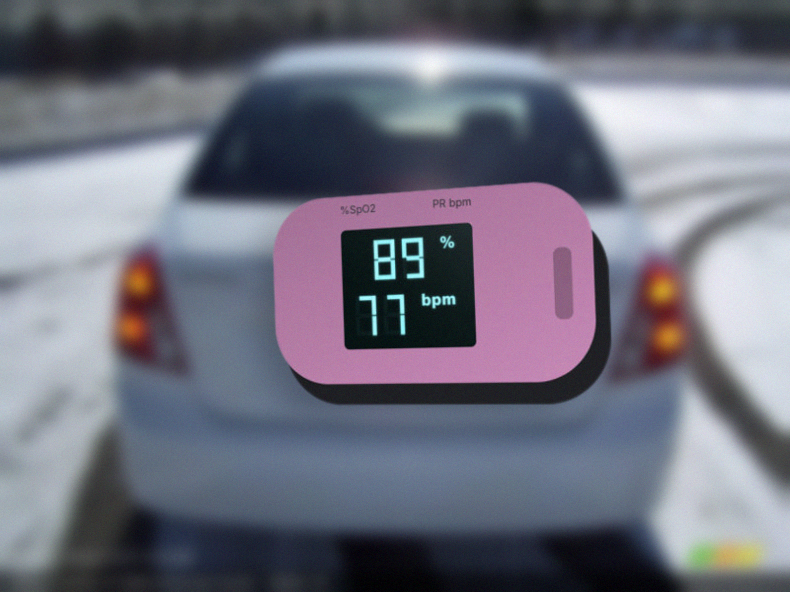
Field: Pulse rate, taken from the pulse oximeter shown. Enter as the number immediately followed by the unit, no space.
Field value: 77bpm
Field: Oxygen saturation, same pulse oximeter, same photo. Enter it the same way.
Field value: 89%
